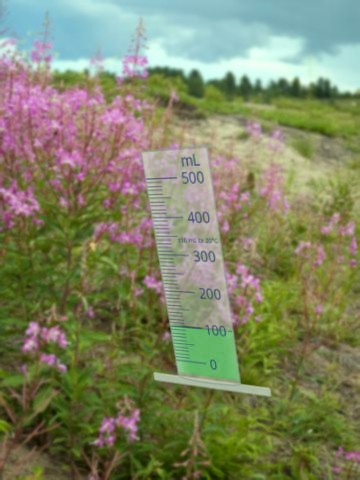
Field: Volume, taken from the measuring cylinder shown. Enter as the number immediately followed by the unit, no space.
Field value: 100mL
